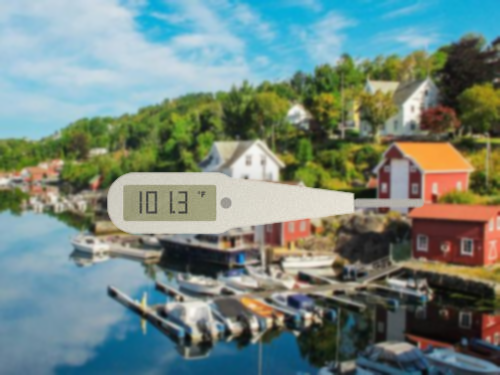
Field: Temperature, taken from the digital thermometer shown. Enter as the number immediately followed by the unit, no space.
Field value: 101.3°F
